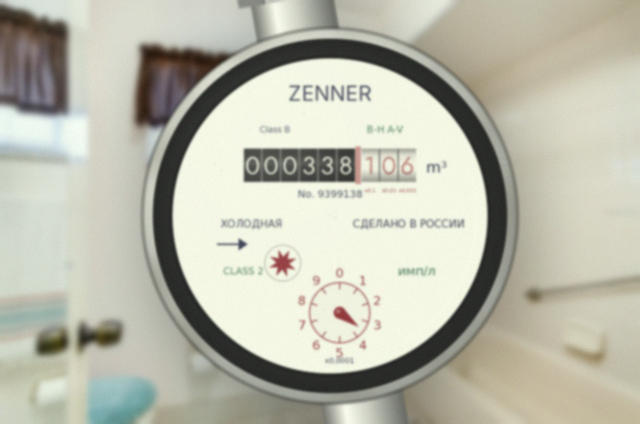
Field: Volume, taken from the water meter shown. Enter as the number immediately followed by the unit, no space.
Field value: 338.1063m³
